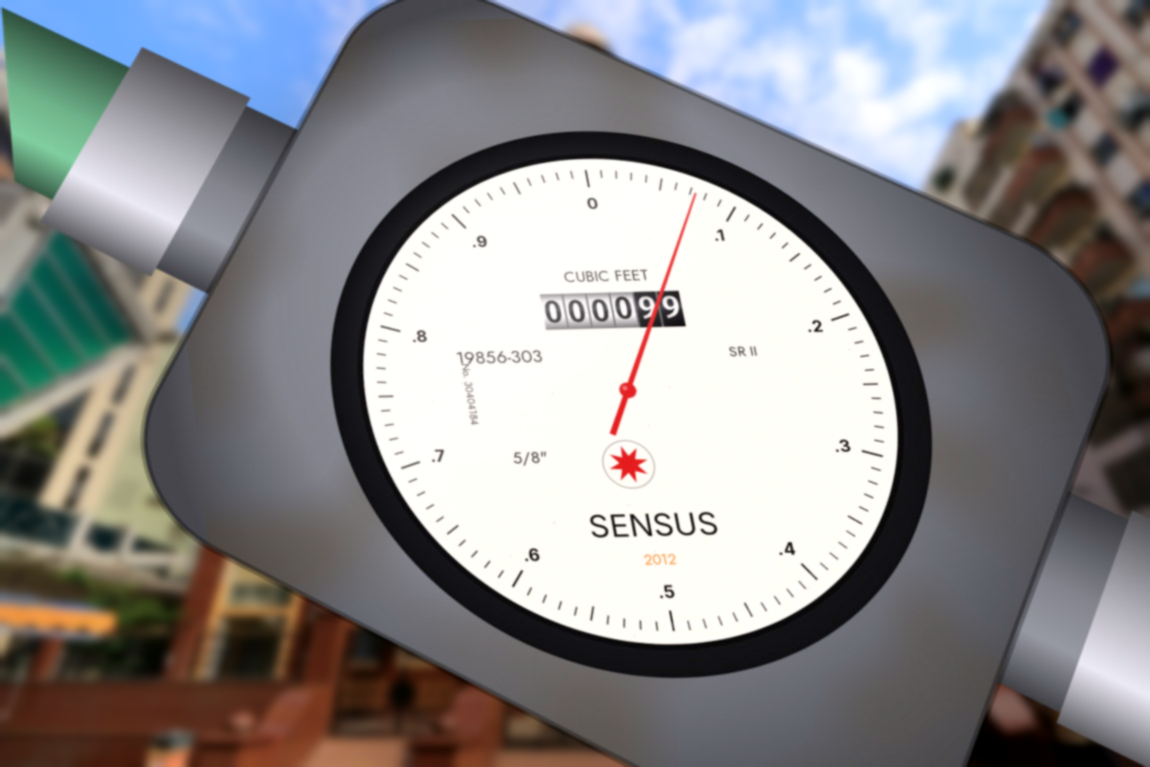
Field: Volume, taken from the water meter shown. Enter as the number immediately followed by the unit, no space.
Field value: 99.07ft³
